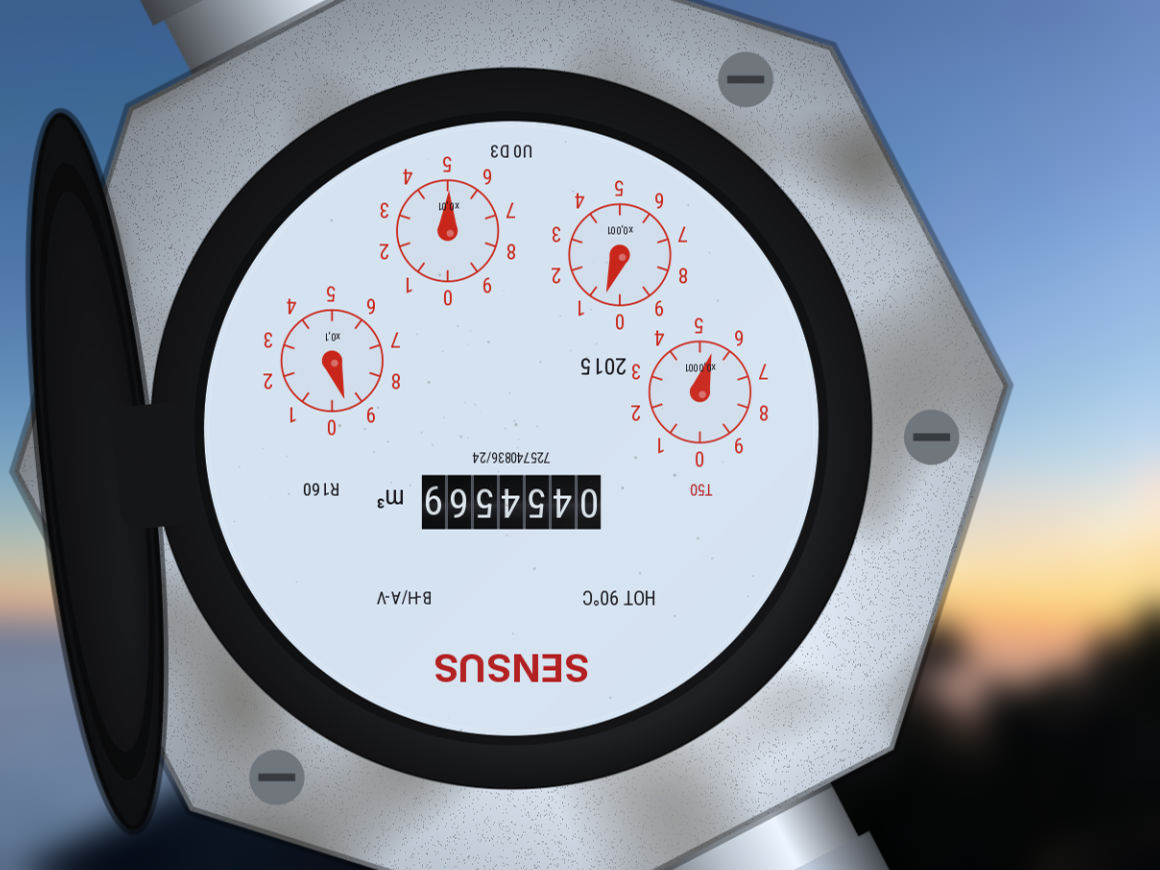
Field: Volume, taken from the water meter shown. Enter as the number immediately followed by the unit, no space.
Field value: 454568.9505m³
